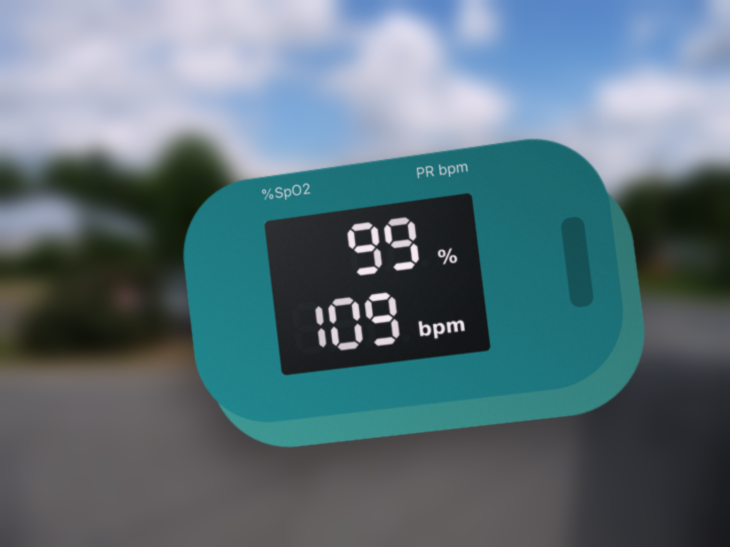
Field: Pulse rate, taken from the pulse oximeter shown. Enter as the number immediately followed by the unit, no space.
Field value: 109bpm
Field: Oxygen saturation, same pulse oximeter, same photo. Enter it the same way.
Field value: 99%
